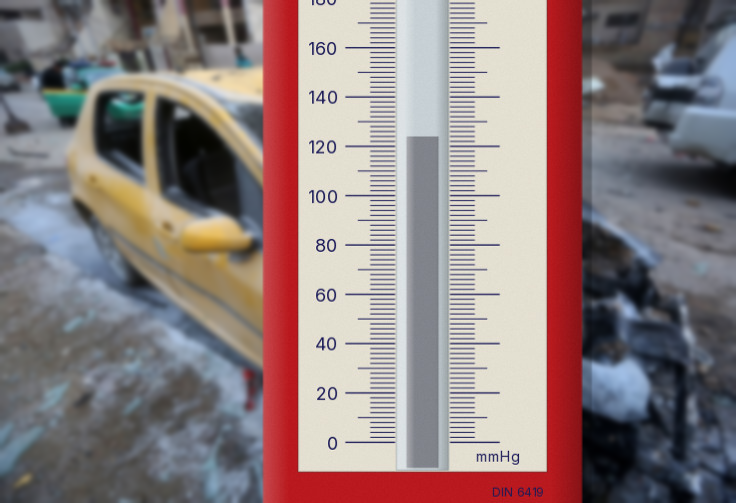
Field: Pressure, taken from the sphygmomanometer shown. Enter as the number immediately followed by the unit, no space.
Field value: 124mmHg
